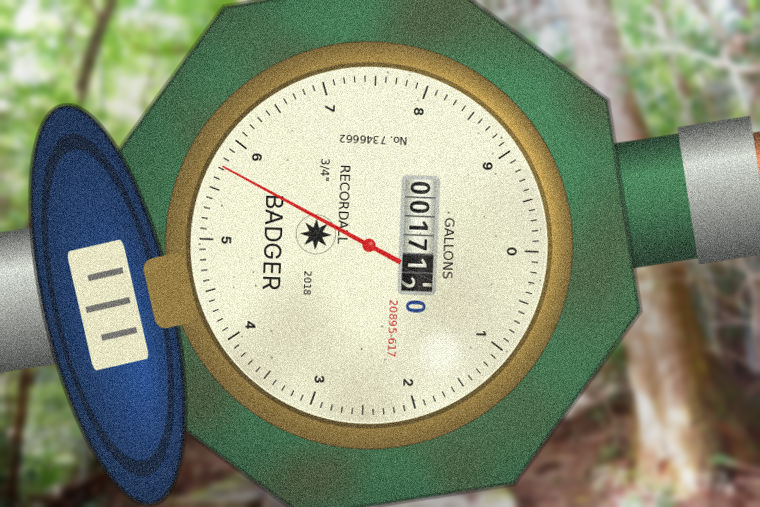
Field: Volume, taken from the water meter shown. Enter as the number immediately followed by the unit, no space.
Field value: 17115.7gal
